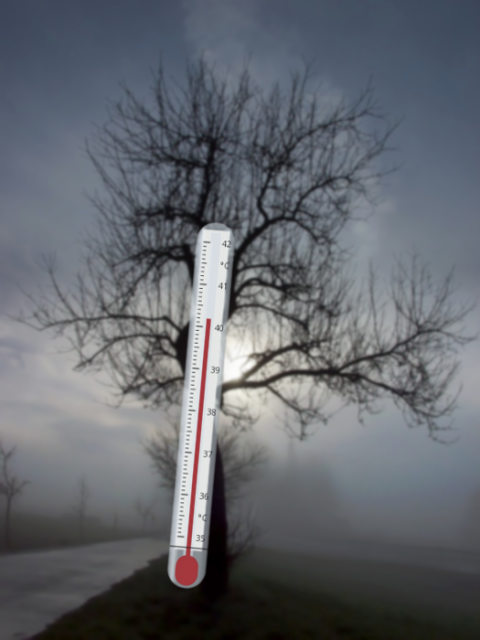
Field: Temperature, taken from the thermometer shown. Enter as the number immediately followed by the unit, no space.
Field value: 40.2°C
